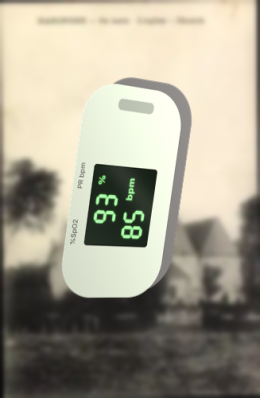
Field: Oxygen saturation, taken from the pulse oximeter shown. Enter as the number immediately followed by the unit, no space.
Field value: 93%
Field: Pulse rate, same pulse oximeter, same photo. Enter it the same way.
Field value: 85bpm
